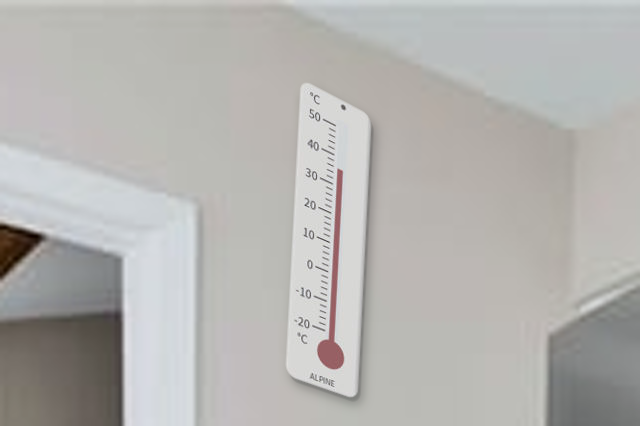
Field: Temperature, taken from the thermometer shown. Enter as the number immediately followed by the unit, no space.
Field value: 36°C
